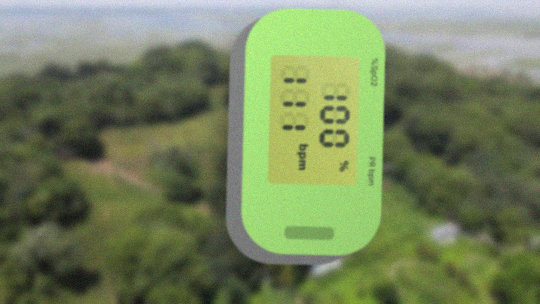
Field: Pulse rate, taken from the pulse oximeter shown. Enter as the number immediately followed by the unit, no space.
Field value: 111bpm
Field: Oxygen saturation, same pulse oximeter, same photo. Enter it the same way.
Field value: 100%
